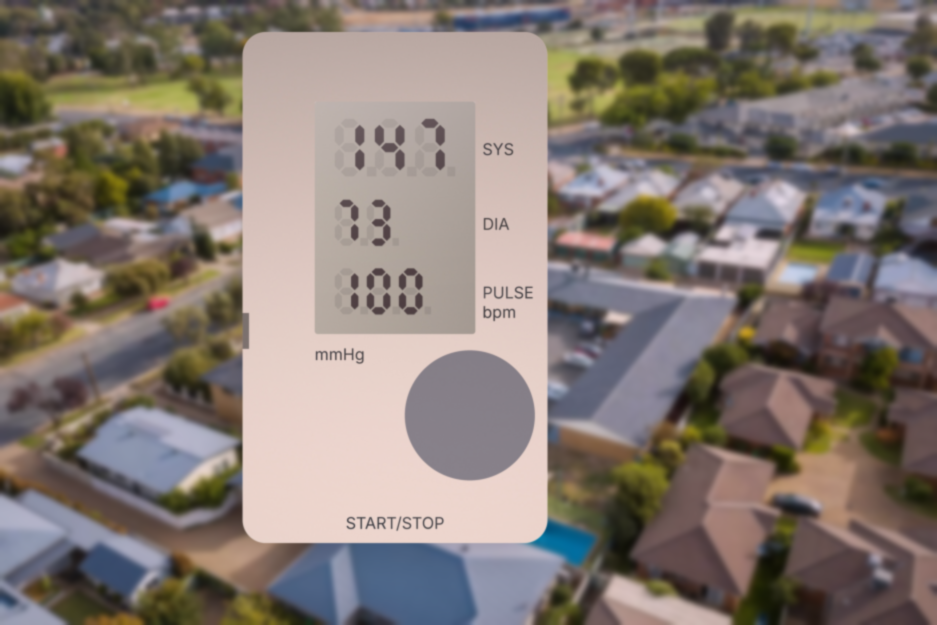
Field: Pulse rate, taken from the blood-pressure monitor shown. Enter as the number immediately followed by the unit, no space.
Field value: 100bpm
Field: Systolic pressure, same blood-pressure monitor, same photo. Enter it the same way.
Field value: 147mmHg
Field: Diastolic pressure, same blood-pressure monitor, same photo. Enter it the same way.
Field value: 73mmHg
